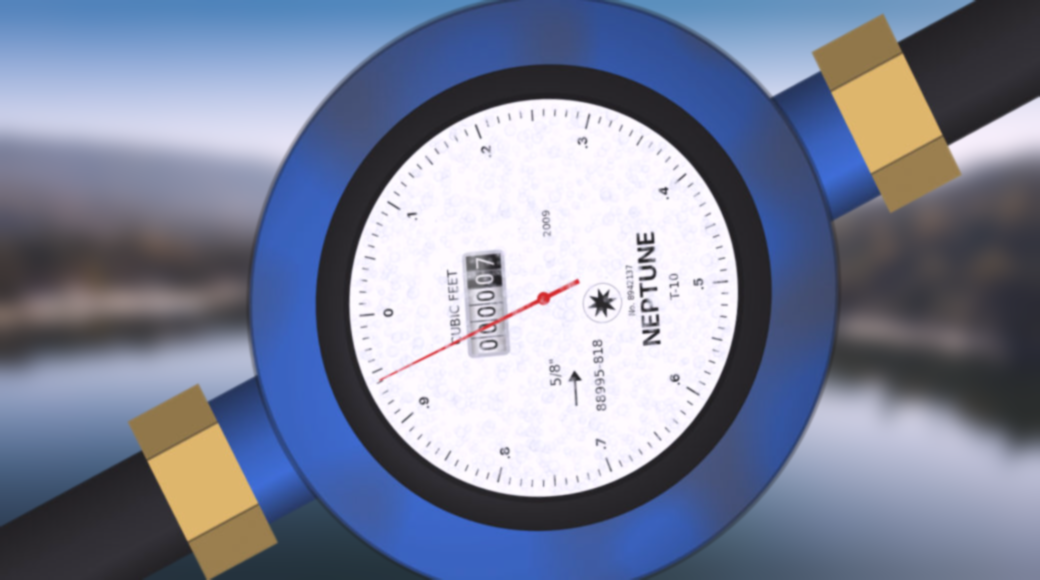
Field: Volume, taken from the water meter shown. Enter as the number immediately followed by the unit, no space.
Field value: 6.94ft³
